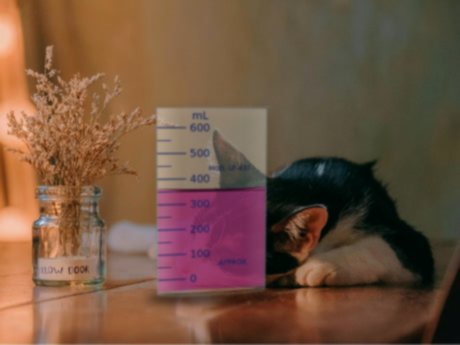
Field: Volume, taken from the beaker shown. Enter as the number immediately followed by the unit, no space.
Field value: 350mL
